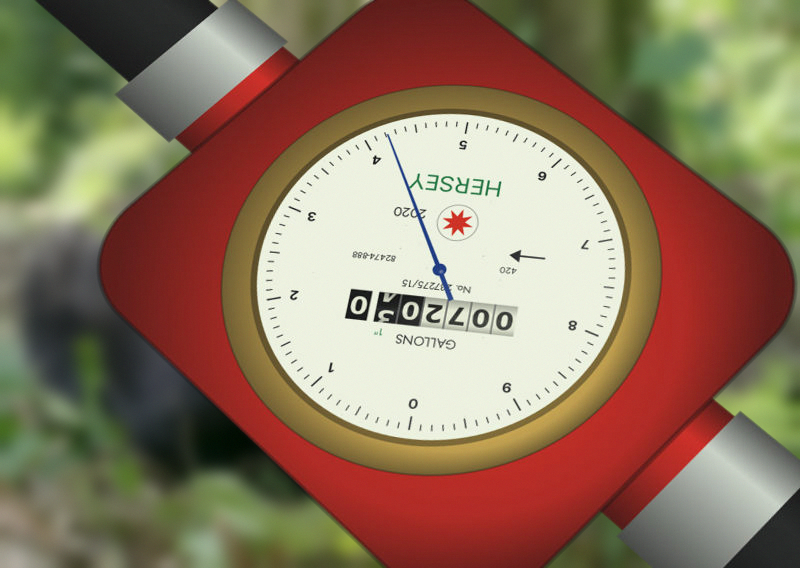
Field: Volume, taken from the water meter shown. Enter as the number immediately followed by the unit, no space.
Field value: 72034.2gal
